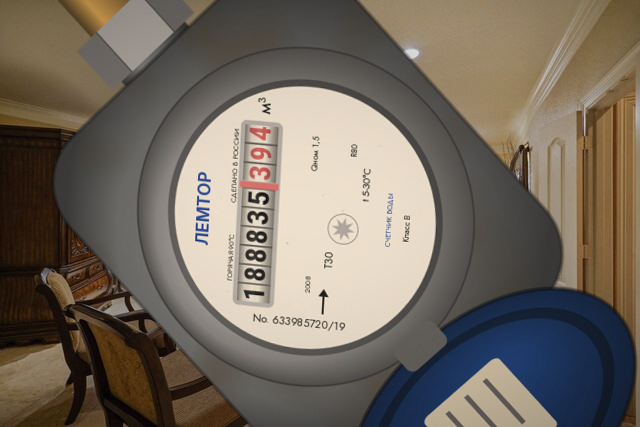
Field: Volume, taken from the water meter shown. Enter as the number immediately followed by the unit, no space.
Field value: 188835.394m³
